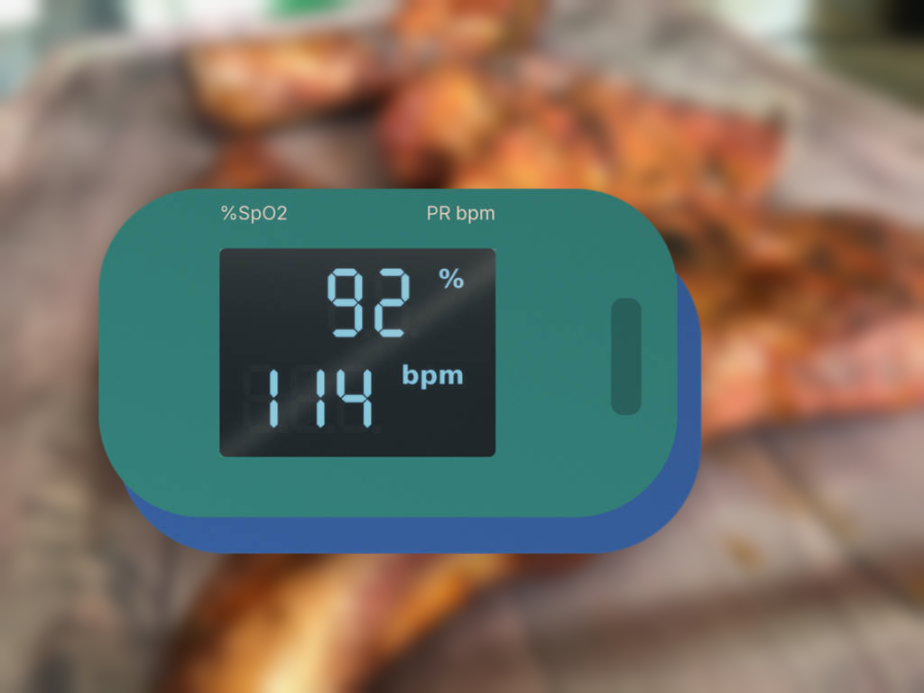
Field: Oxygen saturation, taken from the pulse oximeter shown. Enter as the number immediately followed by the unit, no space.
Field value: 92%
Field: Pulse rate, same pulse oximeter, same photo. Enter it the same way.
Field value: 114bpm
